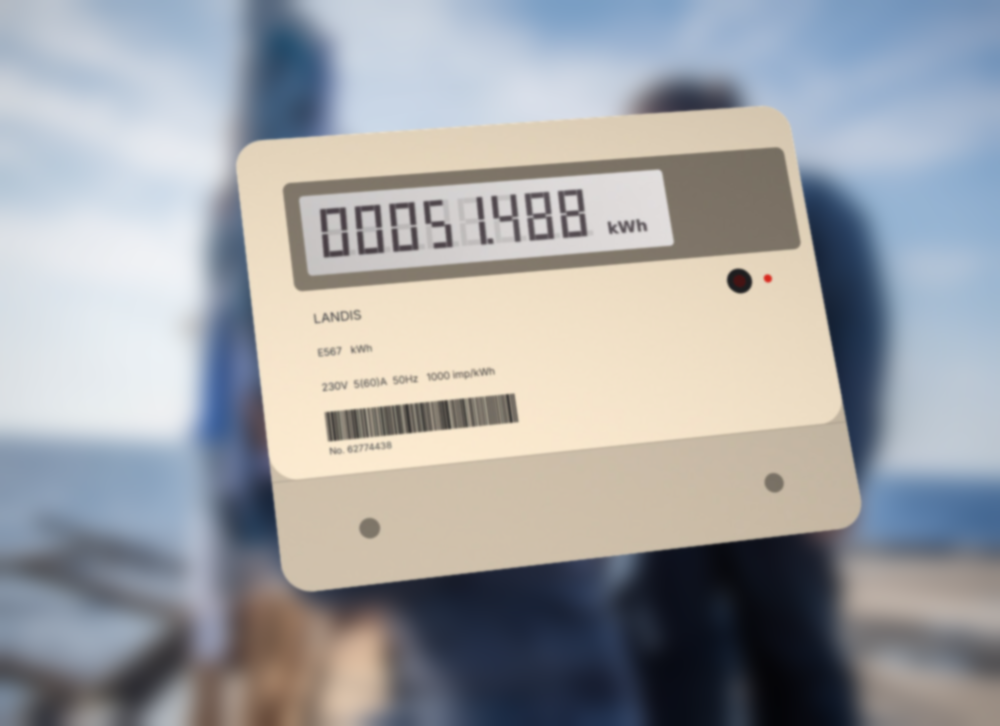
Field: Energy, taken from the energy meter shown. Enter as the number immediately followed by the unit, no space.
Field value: 51.488kWh
